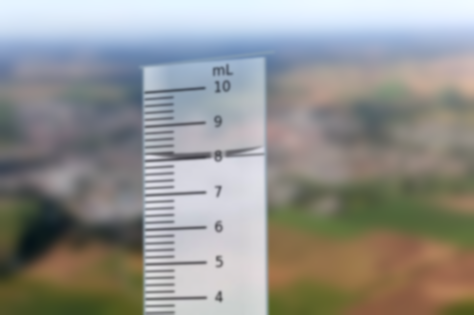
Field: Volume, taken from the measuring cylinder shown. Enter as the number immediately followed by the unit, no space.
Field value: 8mL
